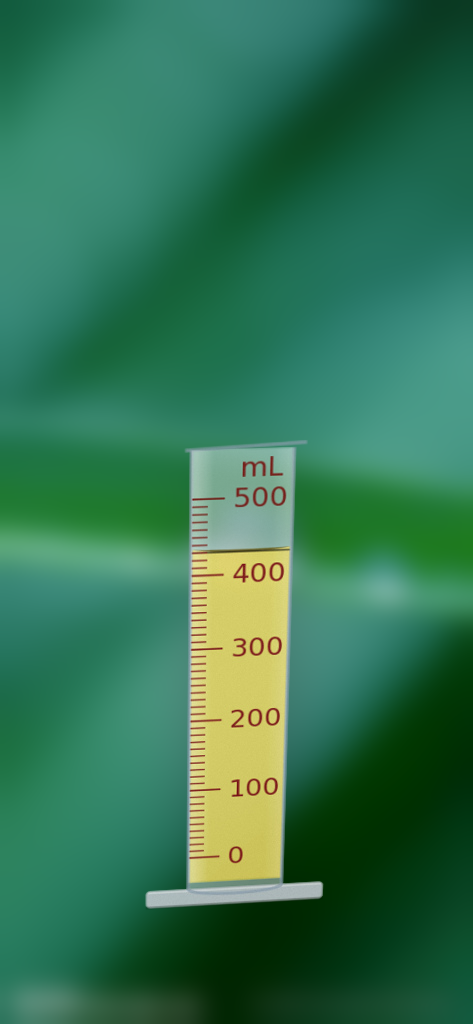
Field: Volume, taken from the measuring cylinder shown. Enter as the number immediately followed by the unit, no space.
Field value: 430mL
